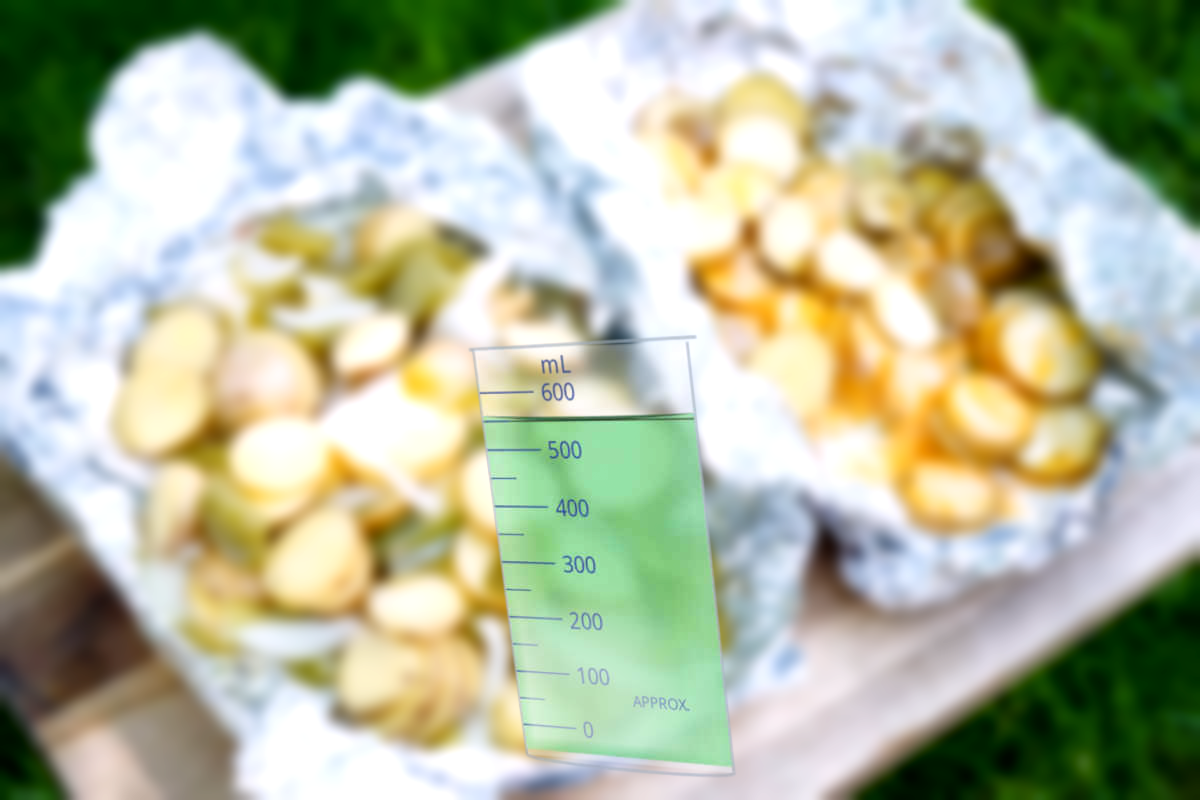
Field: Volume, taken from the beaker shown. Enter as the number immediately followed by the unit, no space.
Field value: 550mL
